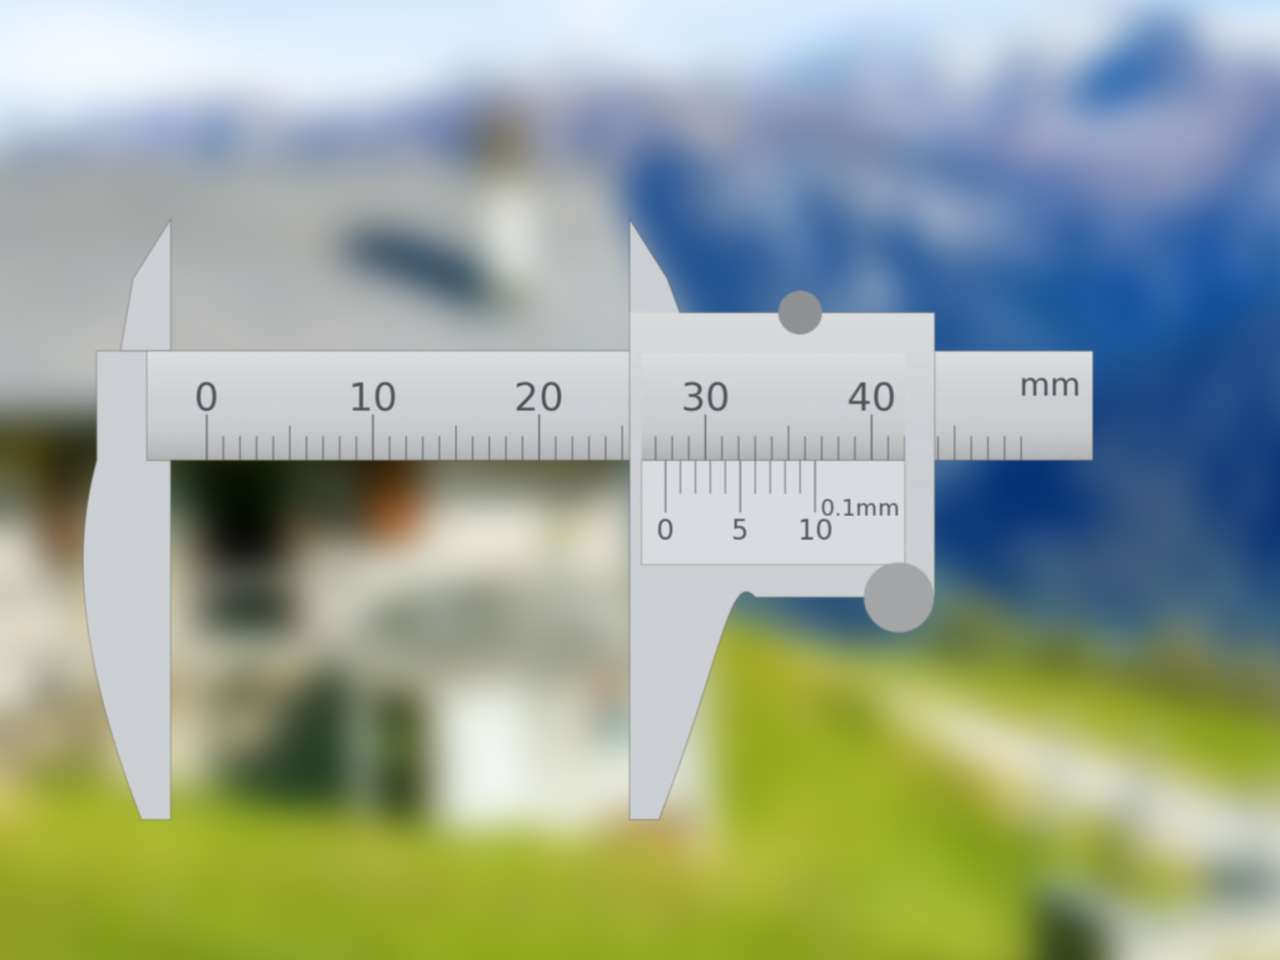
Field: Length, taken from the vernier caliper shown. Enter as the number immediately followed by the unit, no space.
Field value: 27.6mm
